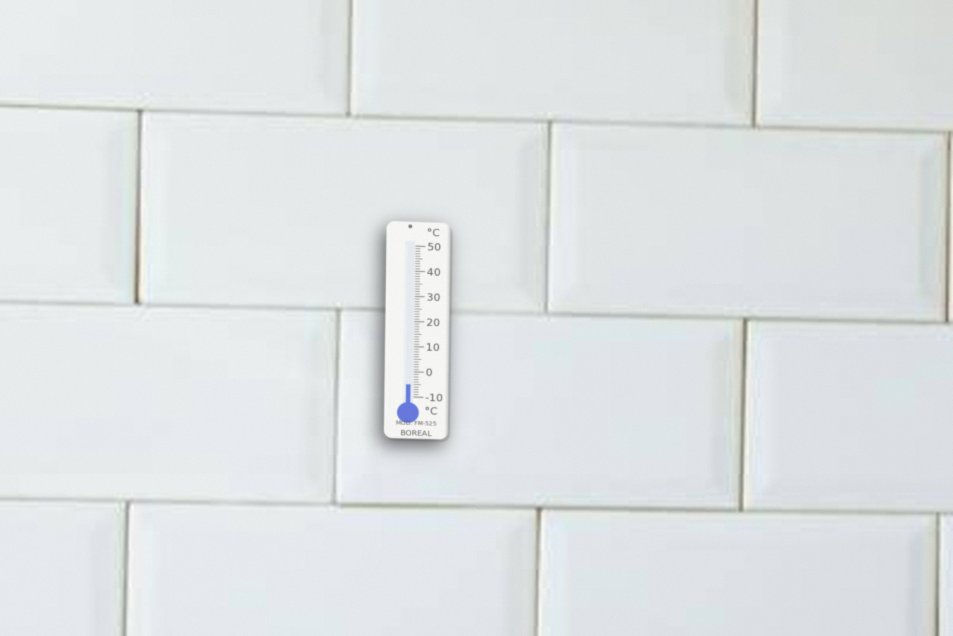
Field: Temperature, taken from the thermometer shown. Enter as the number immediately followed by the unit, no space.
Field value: -5°C
